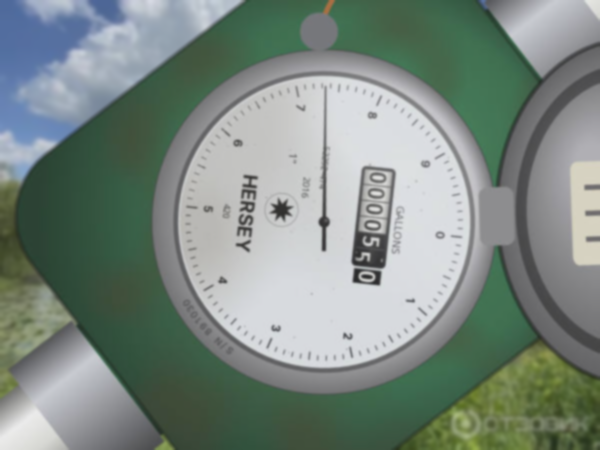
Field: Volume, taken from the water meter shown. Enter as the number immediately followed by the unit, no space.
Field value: 547.3gal
